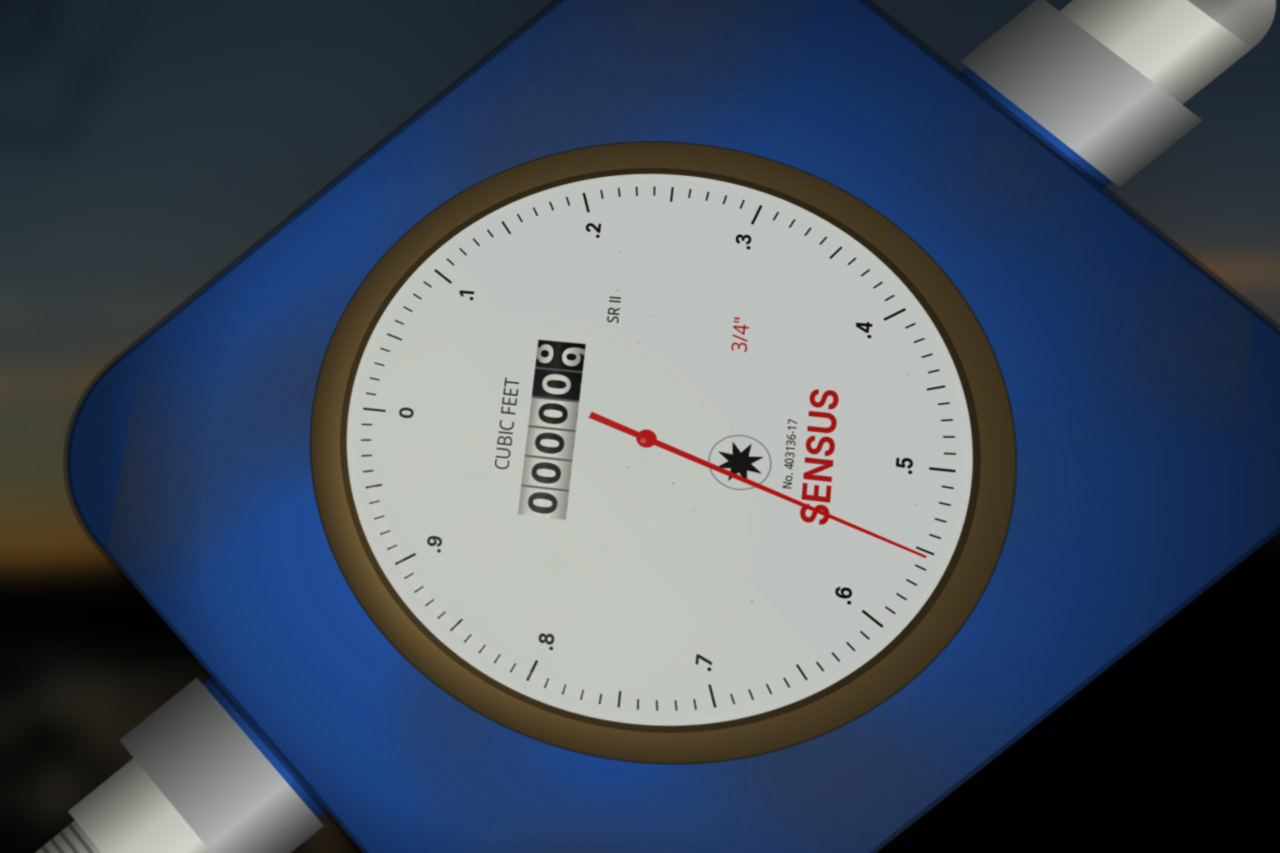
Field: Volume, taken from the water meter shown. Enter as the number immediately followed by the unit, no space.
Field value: 8.55ft³
